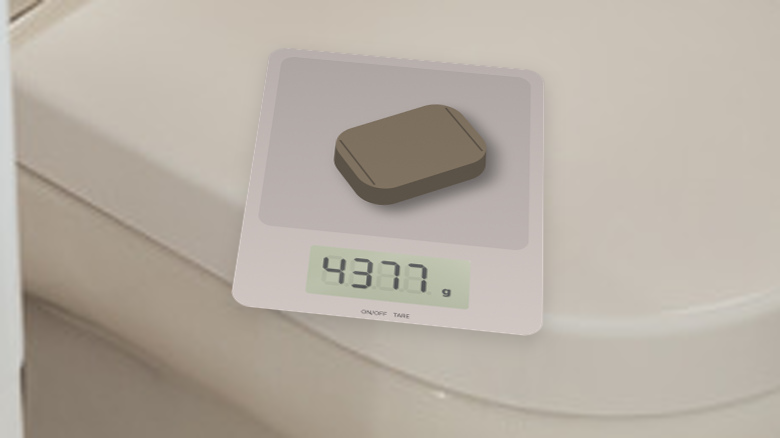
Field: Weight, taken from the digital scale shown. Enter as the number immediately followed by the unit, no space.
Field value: 4377g
